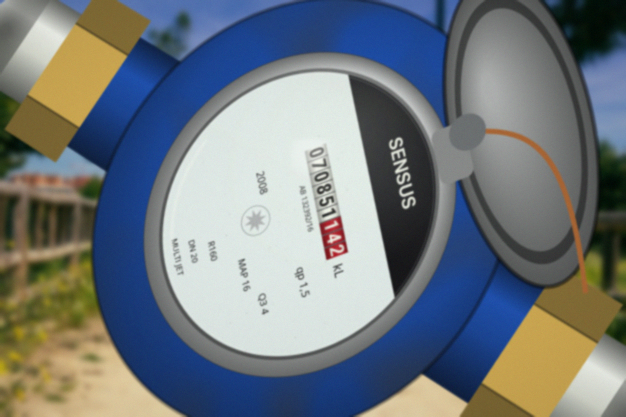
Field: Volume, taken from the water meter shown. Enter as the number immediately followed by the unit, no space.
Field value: 70851.142kL
